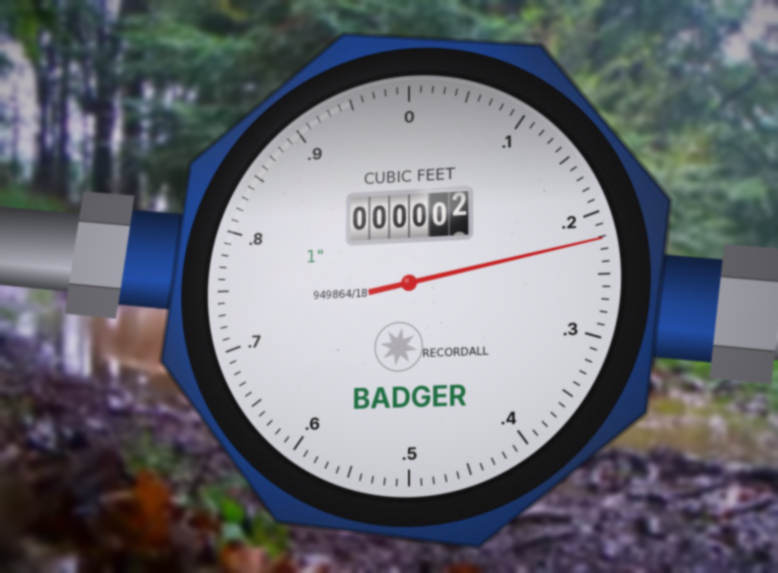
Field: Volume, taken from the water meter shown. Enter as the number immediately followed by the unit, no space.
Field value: 2.22ft³
